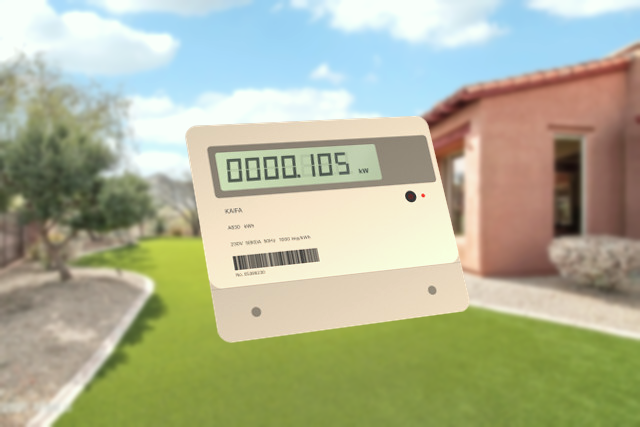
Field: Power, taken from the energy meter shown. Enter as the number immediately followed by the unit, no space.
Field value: 0.105kW
